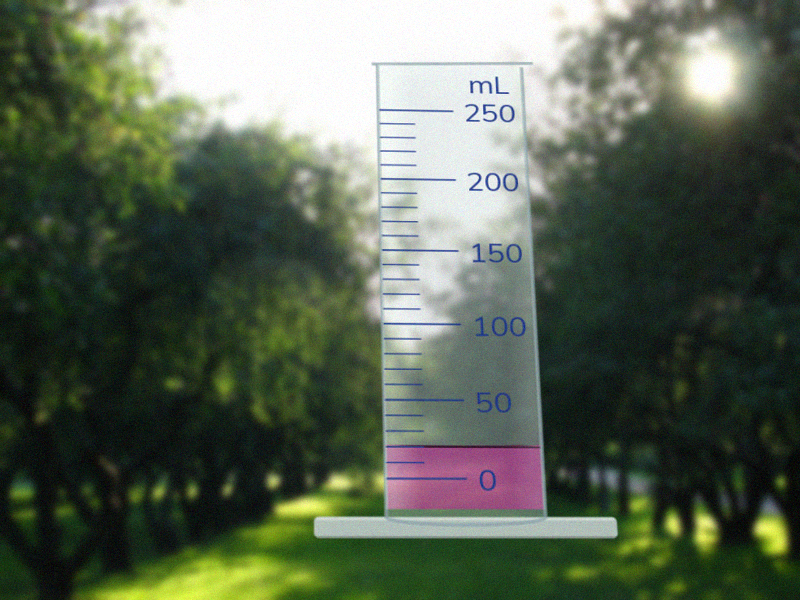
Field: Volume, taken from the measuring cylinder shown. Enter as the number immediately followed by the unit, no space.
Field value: 20mL
